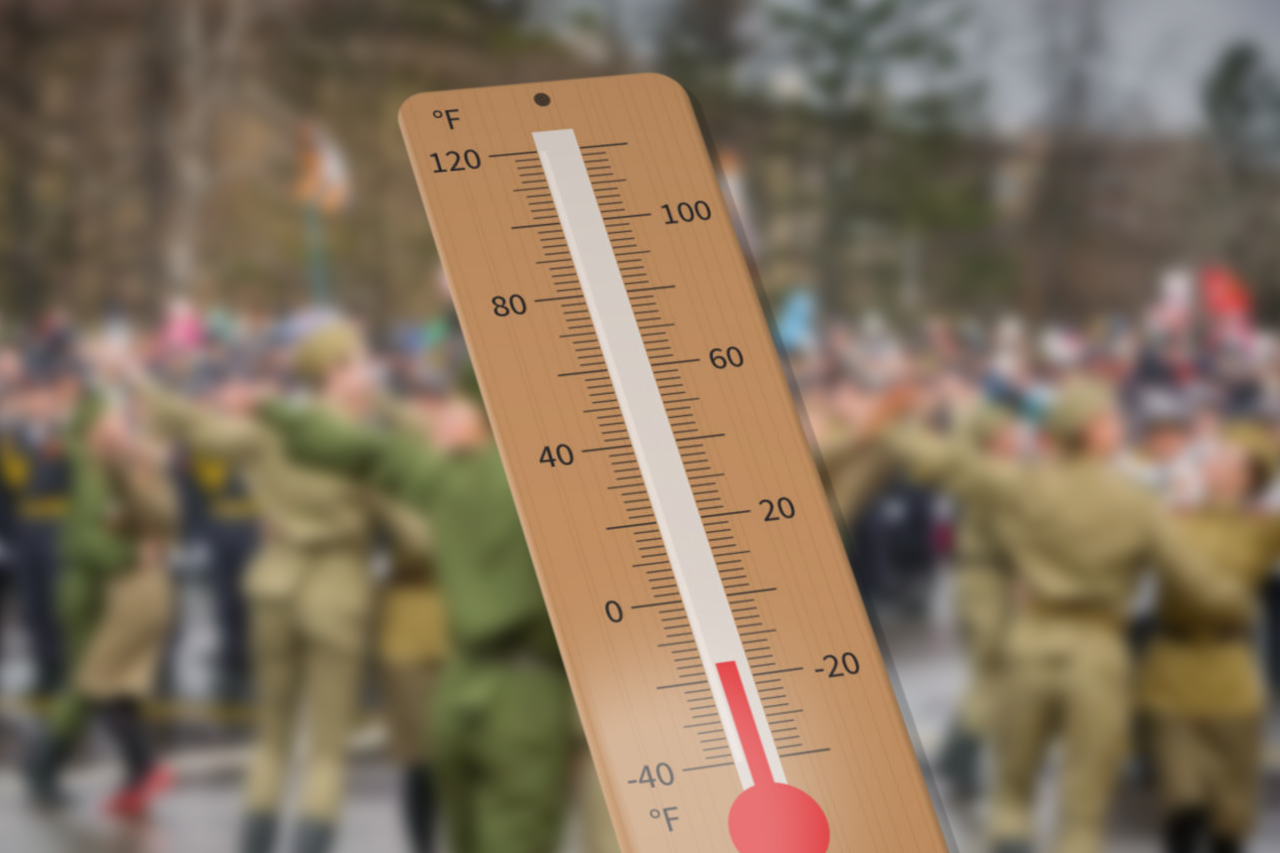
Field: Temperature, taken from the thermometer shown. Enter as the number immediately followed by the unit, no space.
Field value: -16°F
